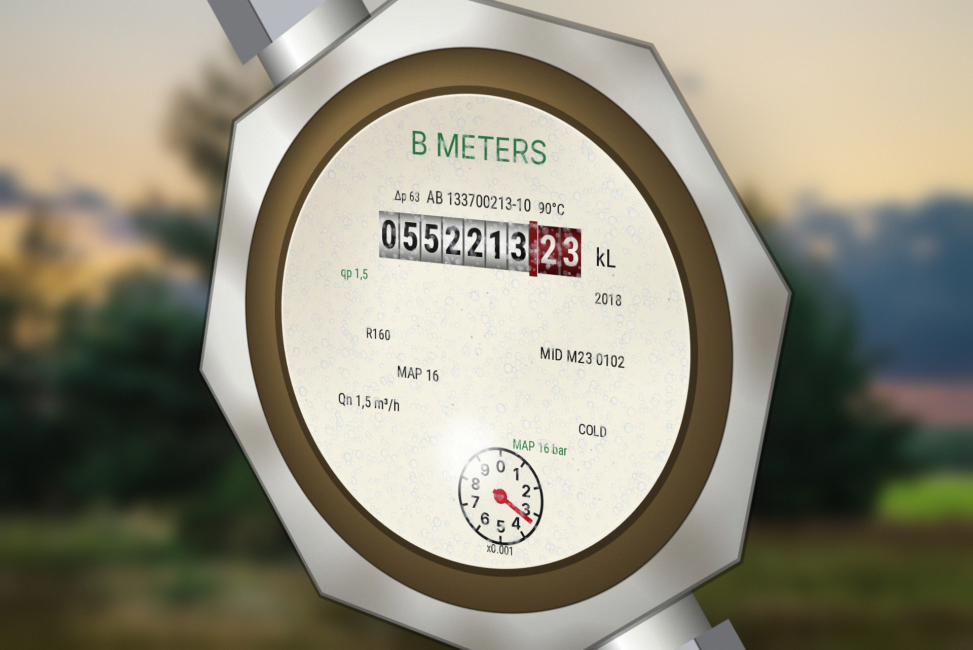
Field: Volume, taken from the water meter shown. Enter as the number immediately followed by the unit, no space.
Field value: 552213.233kL
